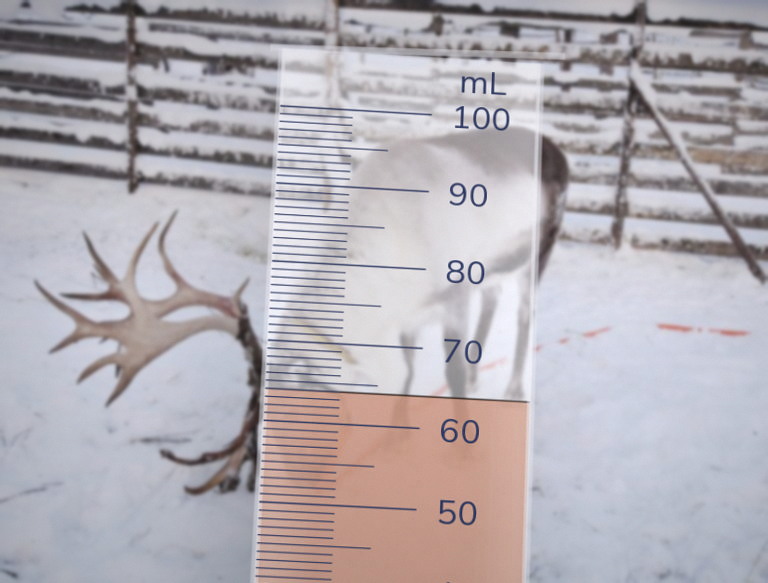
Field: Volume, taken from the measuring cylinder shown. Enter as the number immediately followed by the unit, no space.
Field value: 64mL
